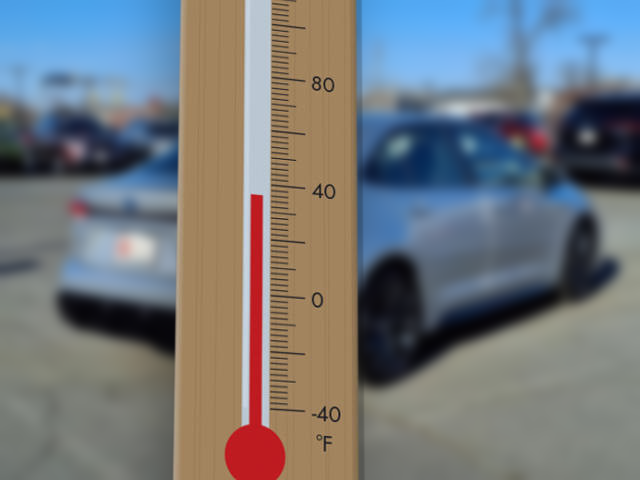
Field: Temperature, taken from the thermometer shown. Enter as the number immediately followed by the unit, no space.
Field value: 36°F
